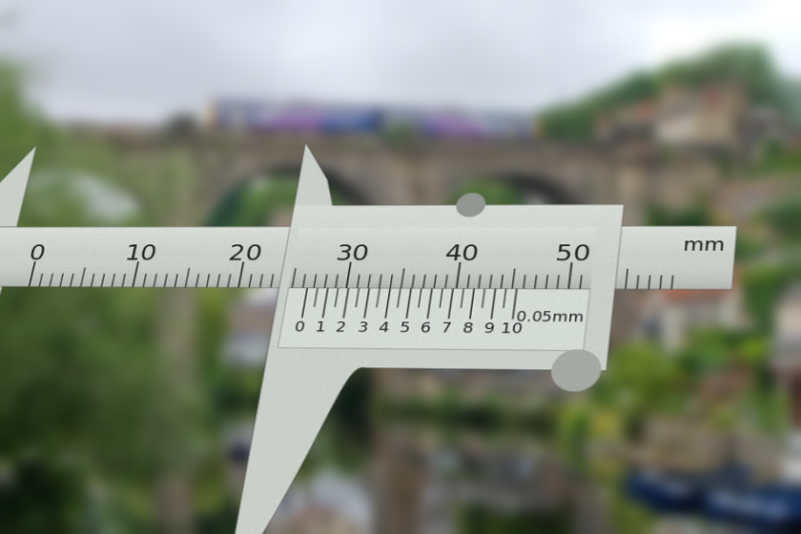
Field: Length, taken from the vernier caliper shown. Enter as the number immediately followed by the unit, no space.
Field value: 26.4mm
